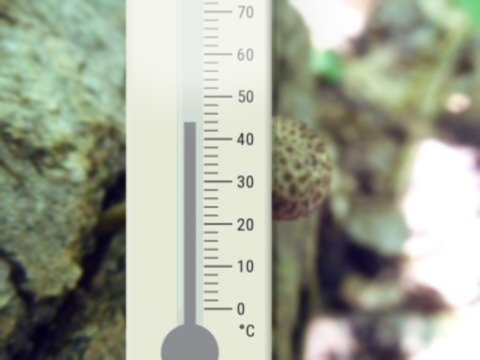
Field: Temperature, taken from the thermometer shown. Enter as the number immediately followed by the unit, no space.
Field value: 44°C
